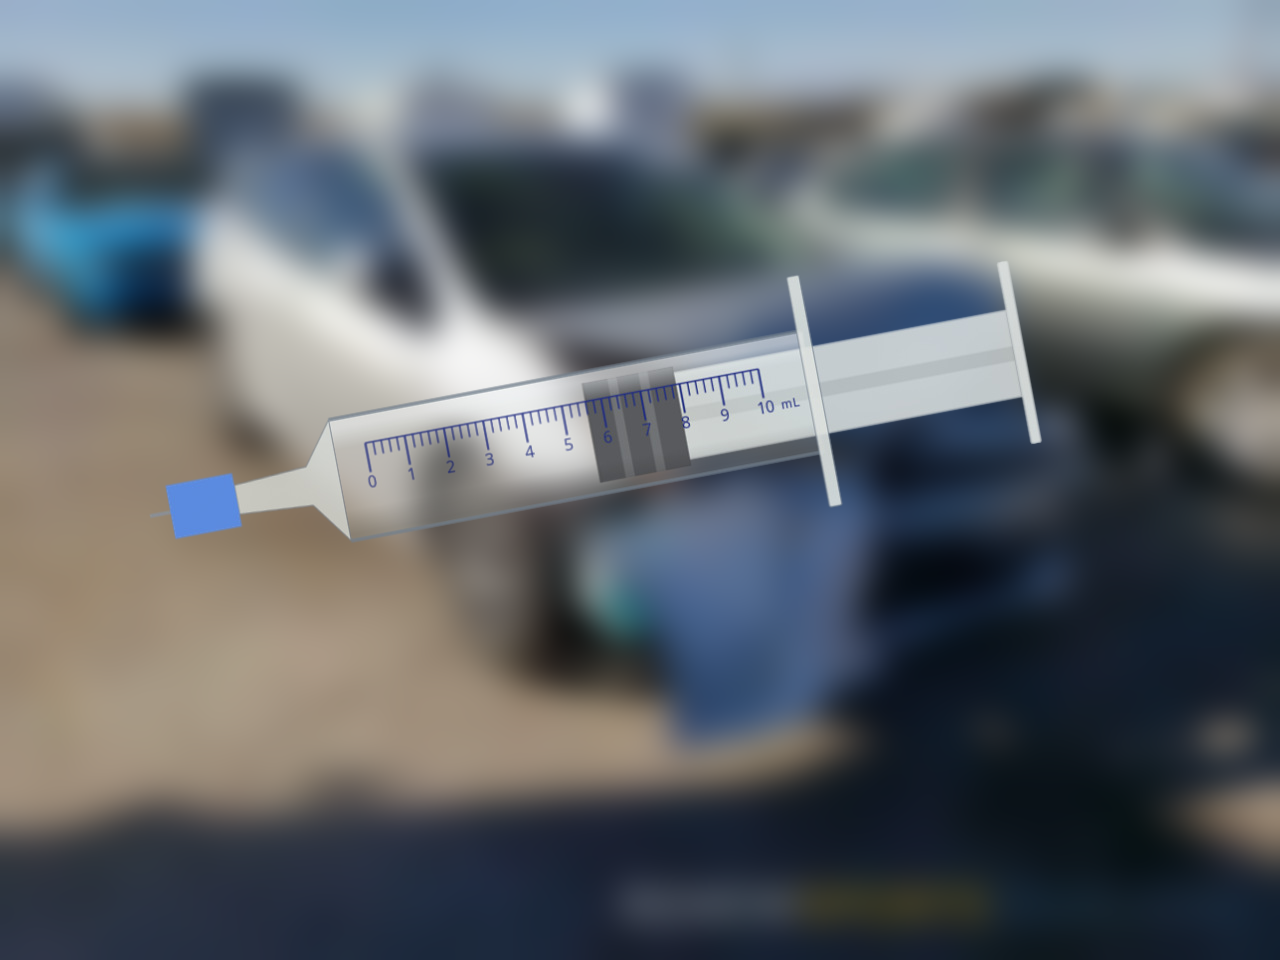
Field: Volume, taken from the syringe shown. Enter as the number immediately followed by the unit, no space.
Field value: 5.6mL
